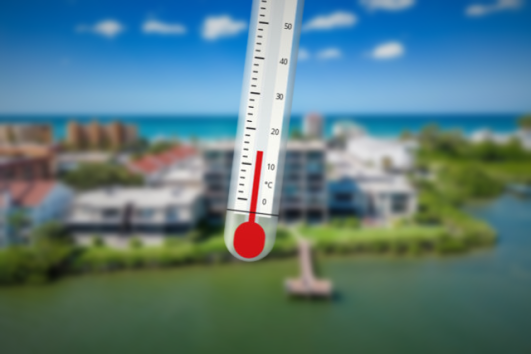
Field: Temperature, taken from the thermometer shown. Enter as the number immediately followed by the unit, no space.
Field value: 14°C
